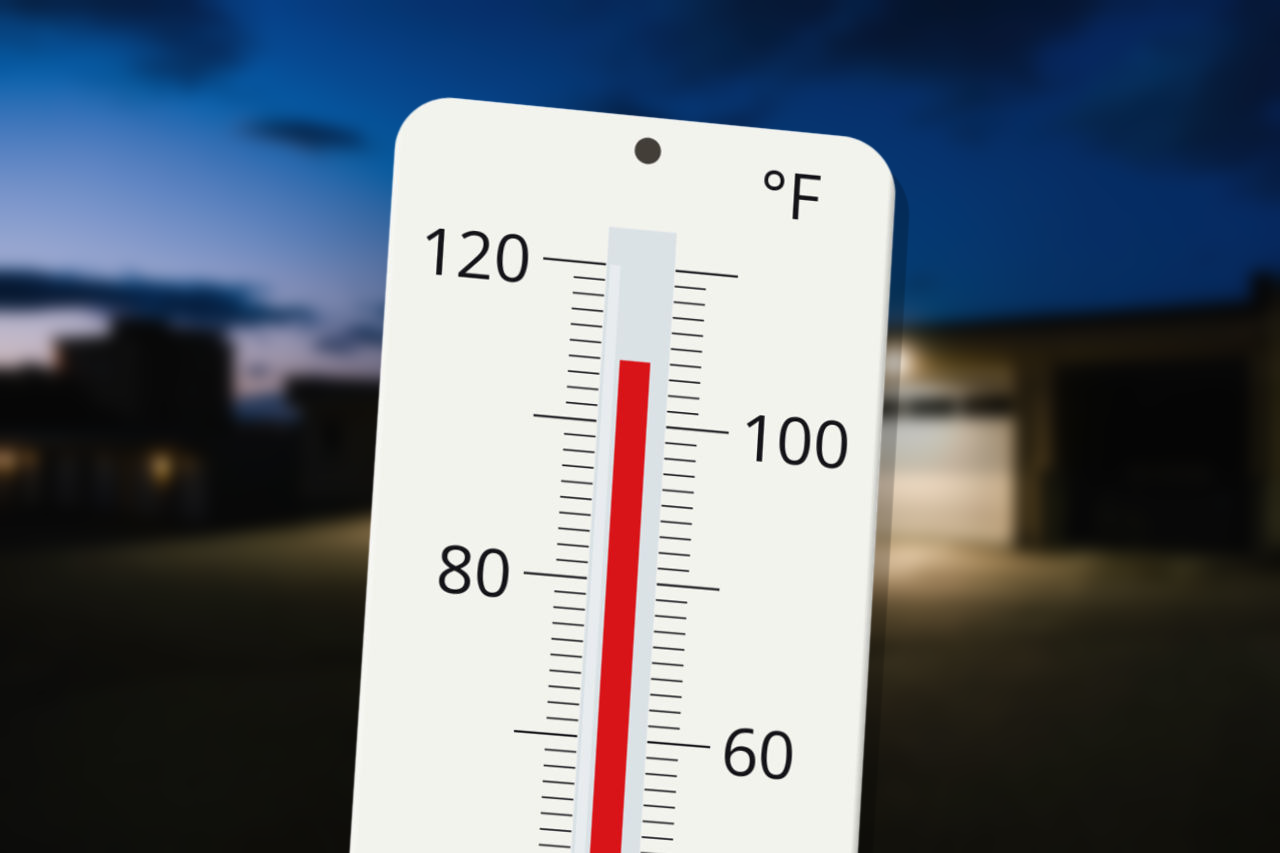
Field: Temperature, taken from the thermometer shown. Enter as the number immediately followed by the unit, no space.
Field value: 108°F
